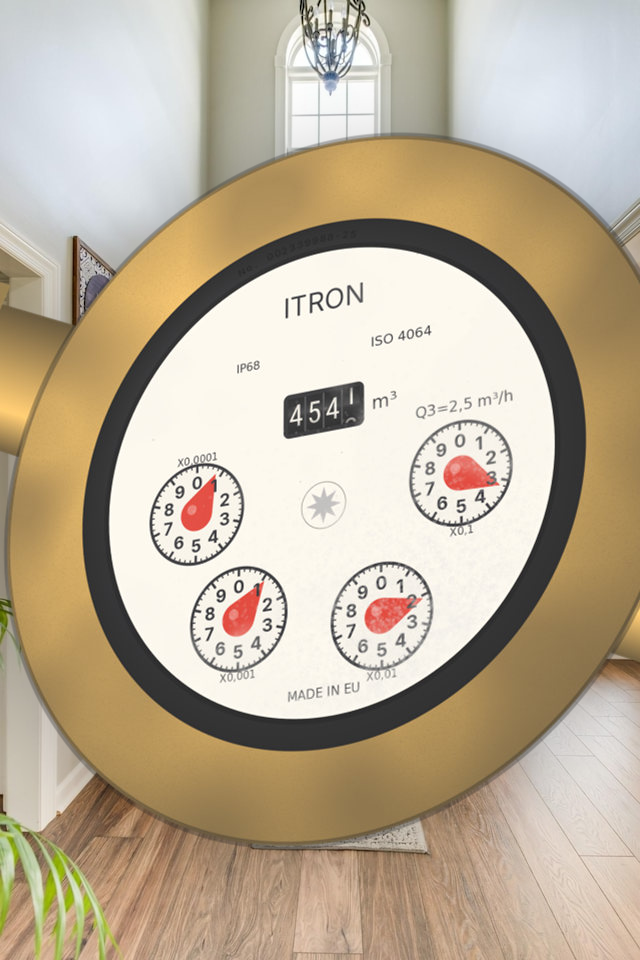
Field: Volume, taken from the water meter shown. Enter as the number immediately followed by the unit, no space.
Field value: 4541.3210m³
